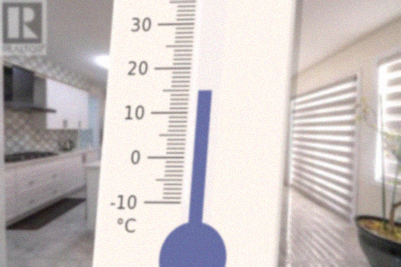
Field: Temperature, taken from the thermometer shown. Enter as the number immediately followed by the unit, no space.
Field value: 15°C
